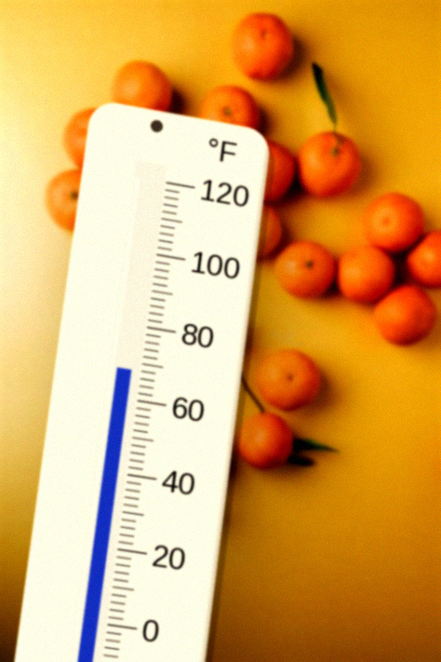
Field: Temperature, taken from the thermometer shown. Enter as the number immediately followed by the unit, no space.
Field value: 68°F
